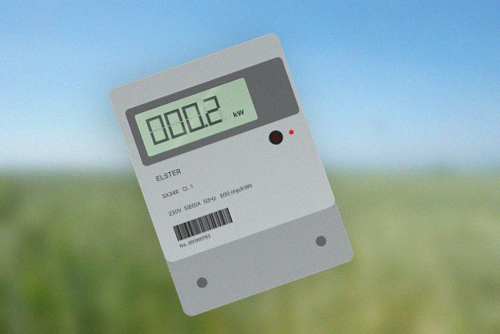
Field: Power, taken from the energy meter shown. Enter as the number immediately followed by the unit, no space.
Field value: 0.2kW
